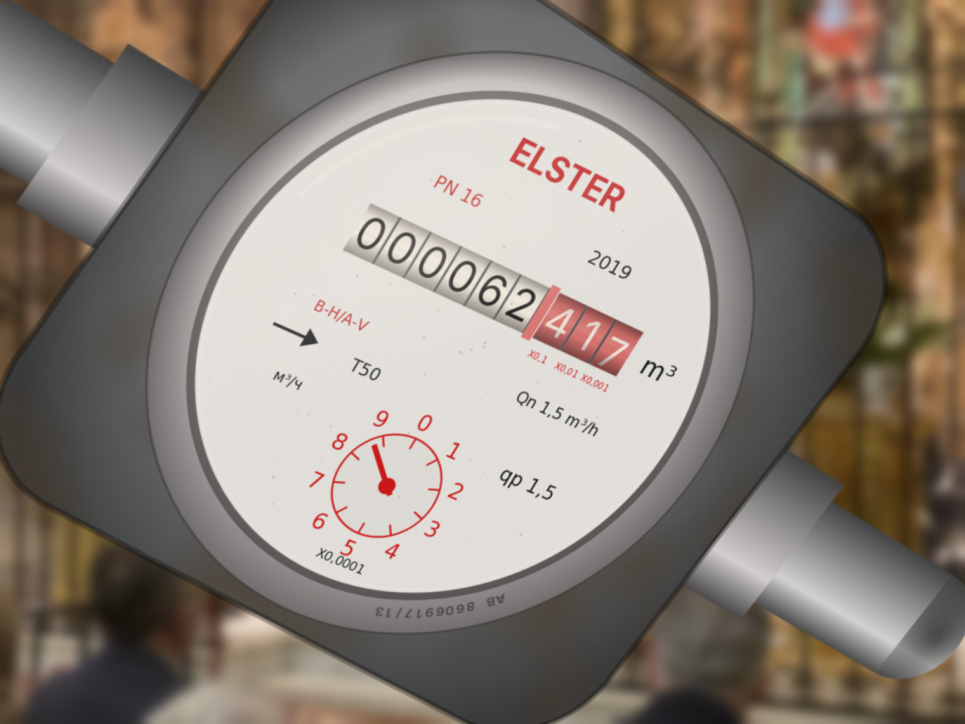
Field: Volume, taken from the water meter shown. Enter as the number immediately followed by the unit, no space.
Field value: 62.4168m³
